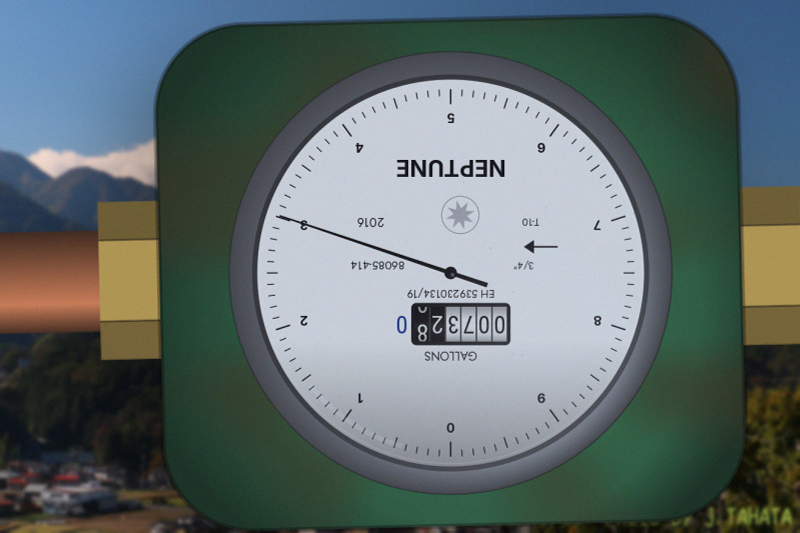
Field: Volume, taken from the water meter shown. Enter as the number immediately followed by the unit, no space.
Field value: 73283.0gal
